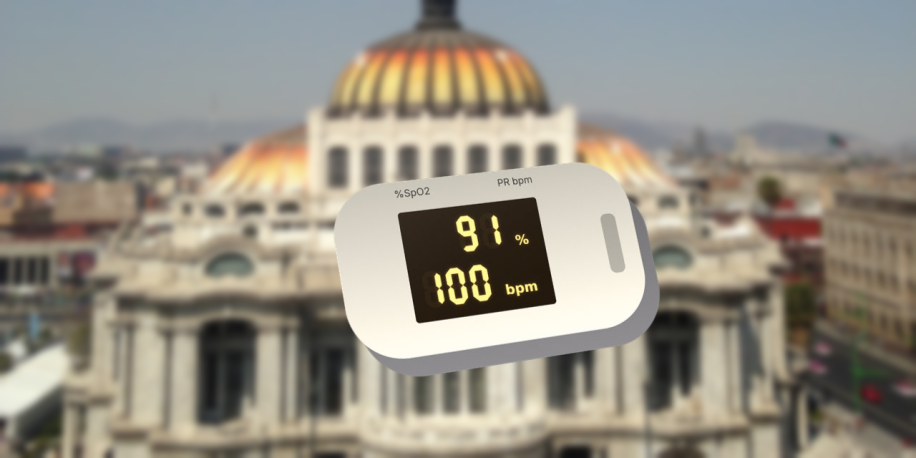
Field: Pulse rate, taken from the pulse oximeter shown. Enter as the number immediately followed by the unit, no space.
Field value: 100bpm
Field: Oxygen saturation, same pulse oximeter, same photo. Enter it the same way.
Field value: 91%
